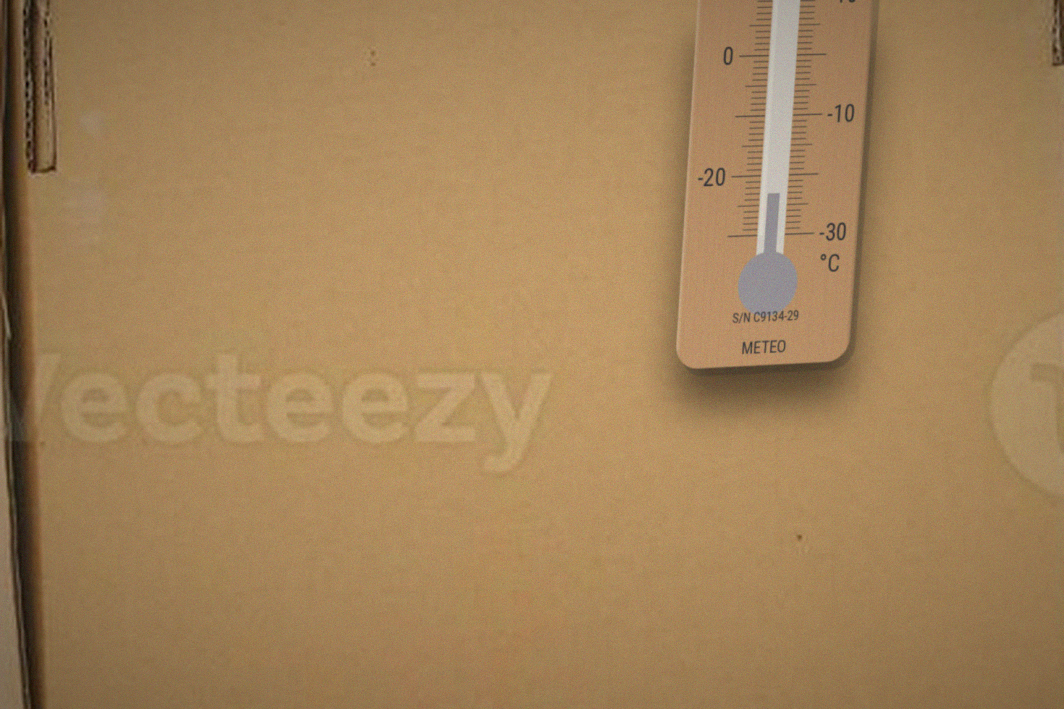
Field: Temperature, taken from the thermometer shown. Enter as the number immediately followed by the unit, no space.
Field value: -23°C
